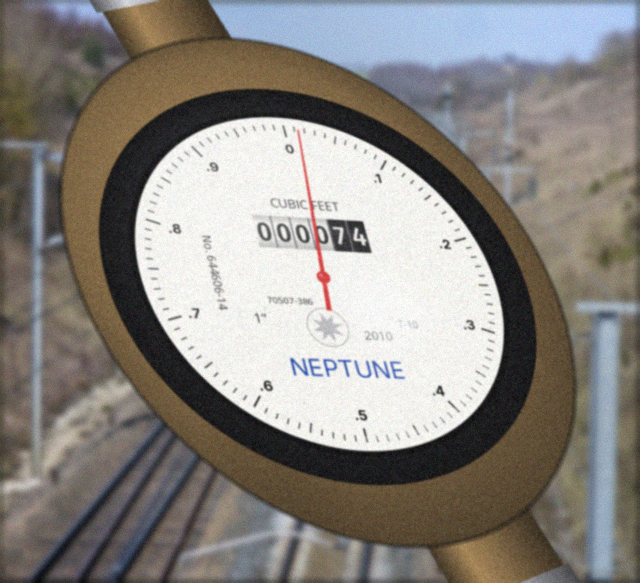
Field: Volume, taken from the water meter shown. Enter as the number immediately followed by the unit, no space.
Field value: 74.01ft³
